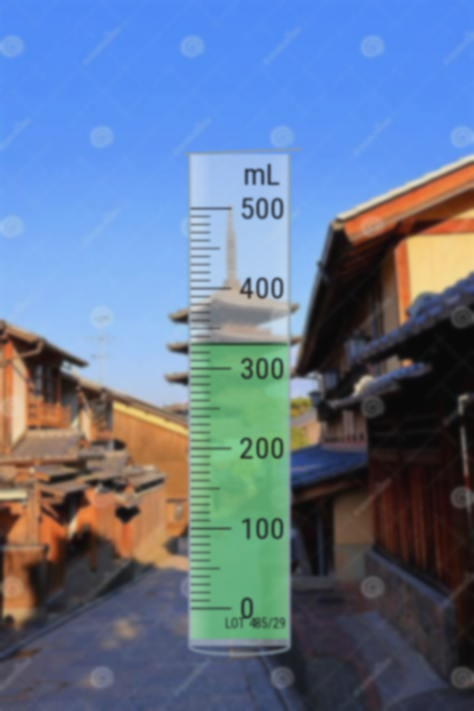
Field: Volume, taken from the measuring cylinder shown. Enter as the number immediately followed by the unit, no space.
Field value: 330mL
